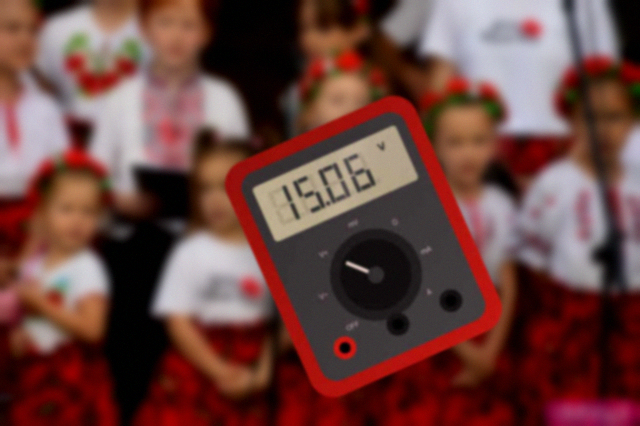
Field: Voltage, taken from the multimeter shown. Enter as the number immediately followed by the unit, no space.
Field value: 15.06V
